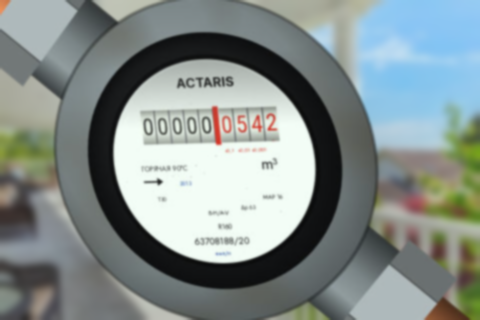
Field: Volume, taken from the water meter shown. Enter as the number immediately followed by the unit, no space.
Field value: 0.0542m³
